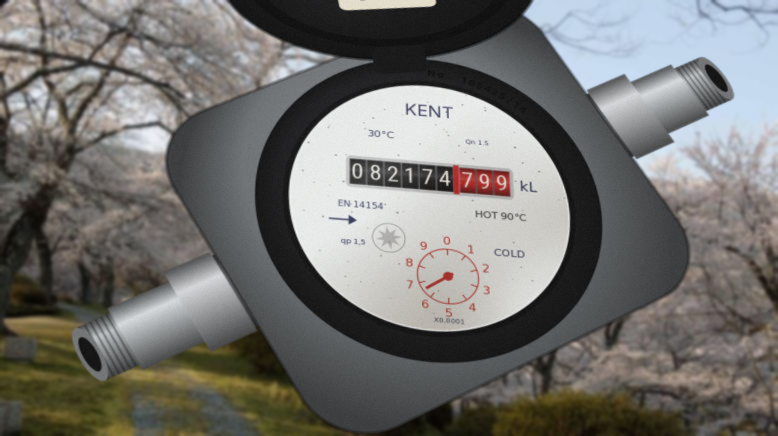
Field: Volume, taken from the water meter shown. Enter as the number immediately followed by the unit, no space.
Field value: 82174.7996kL
